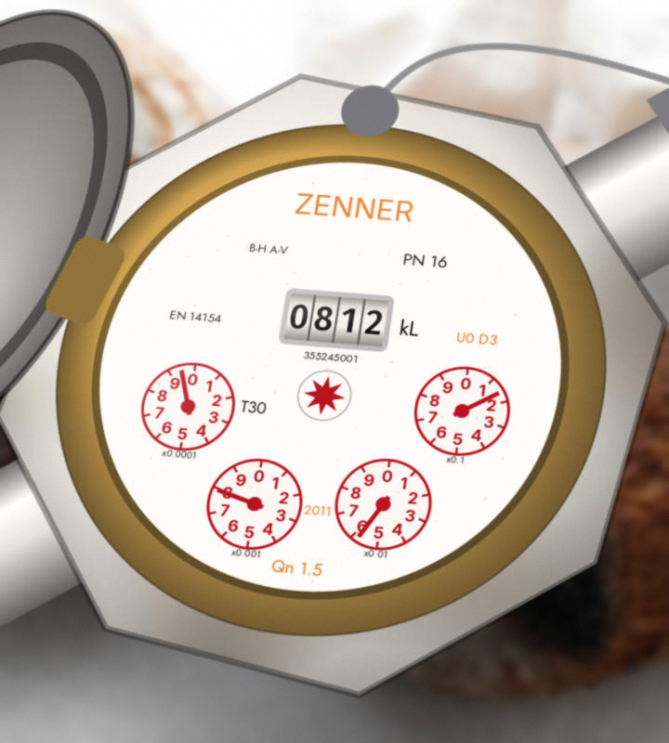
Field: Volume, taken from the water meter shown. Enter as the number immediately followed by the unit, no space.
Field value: 812.1579kL
